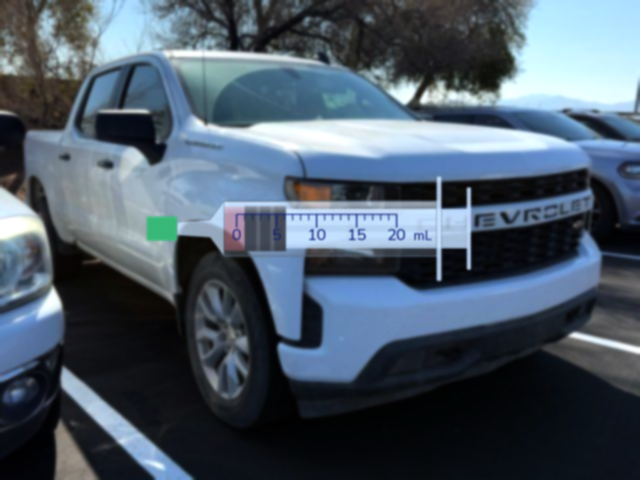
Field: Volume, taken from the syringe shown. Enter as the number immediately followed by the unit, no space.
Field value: 1mL
